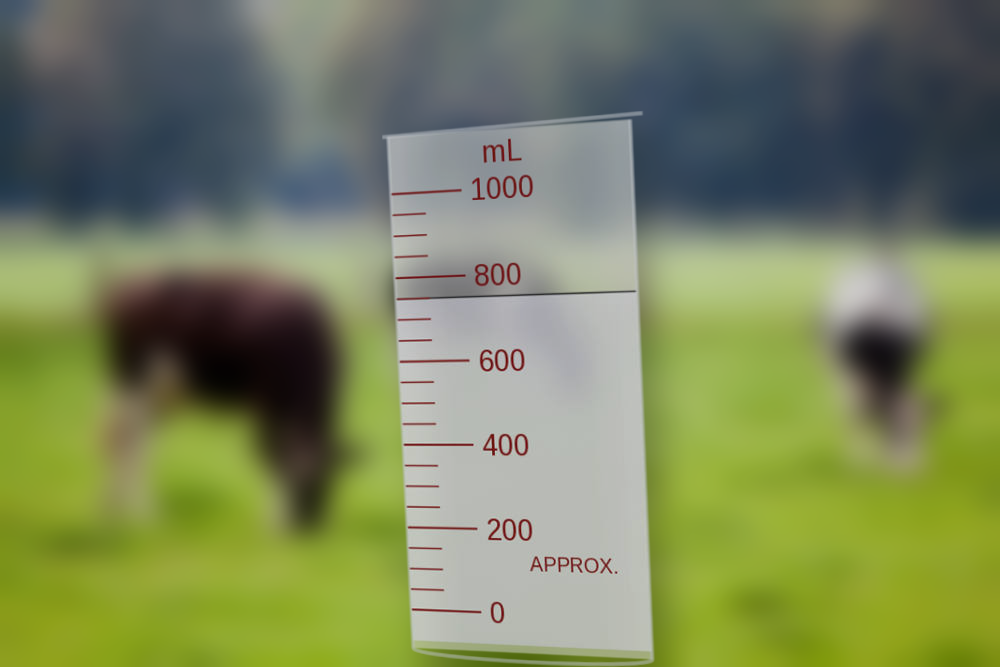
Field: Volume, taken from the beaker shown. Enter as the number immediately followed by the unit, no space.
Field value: 750mL
